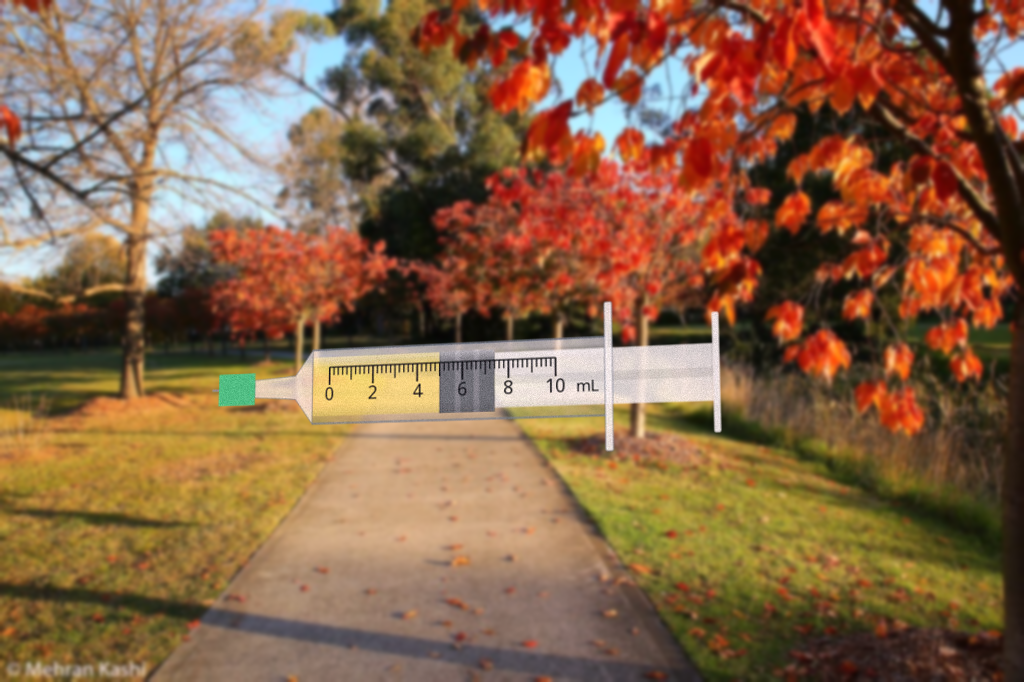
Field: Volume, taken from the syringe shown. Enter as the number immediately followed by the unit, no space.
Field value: 5mL
